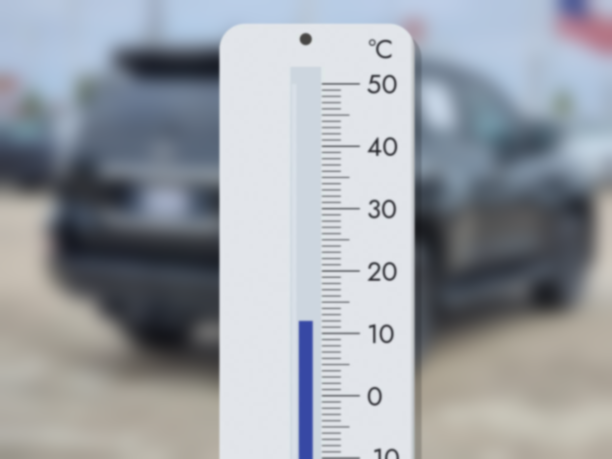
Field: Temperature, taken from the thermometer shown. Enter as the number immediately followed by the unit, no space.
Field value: 12°C
